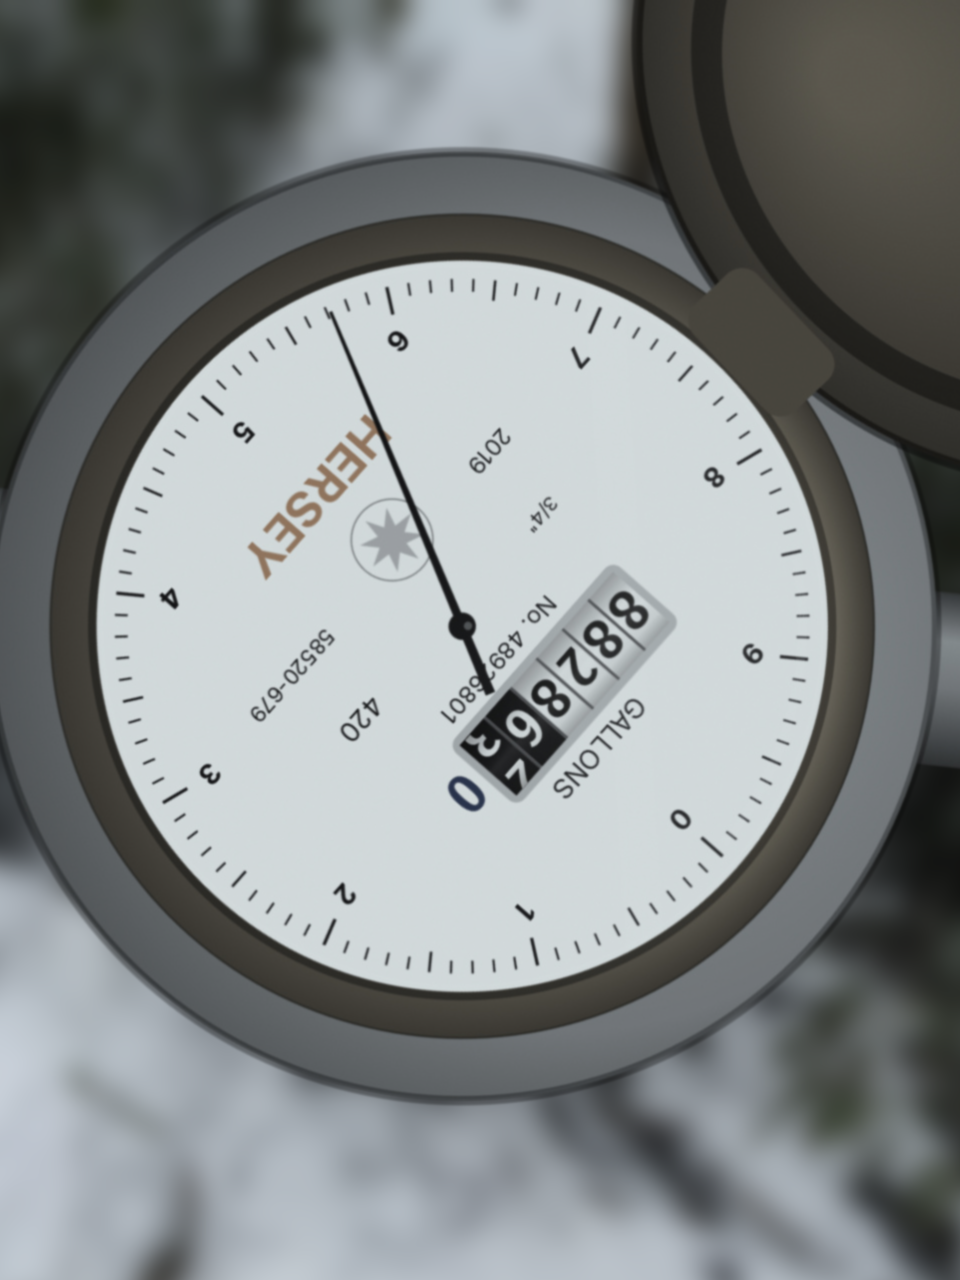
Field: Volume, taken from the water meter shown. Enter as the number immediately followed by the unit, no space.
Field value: 8828625.7gal
